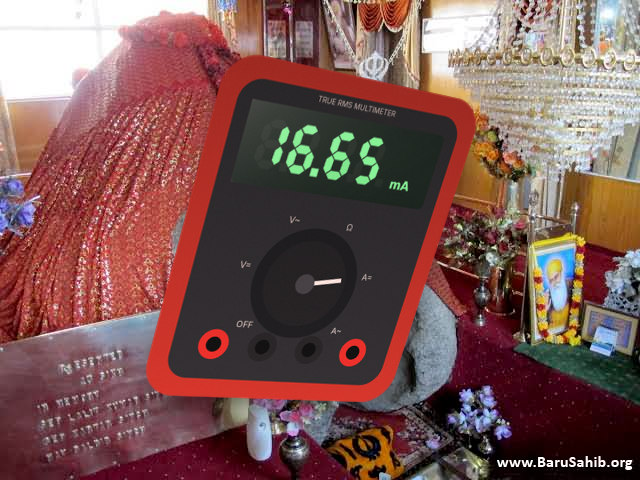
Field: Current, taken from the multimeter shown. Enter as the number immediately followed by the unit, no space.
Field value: 16.65mA
